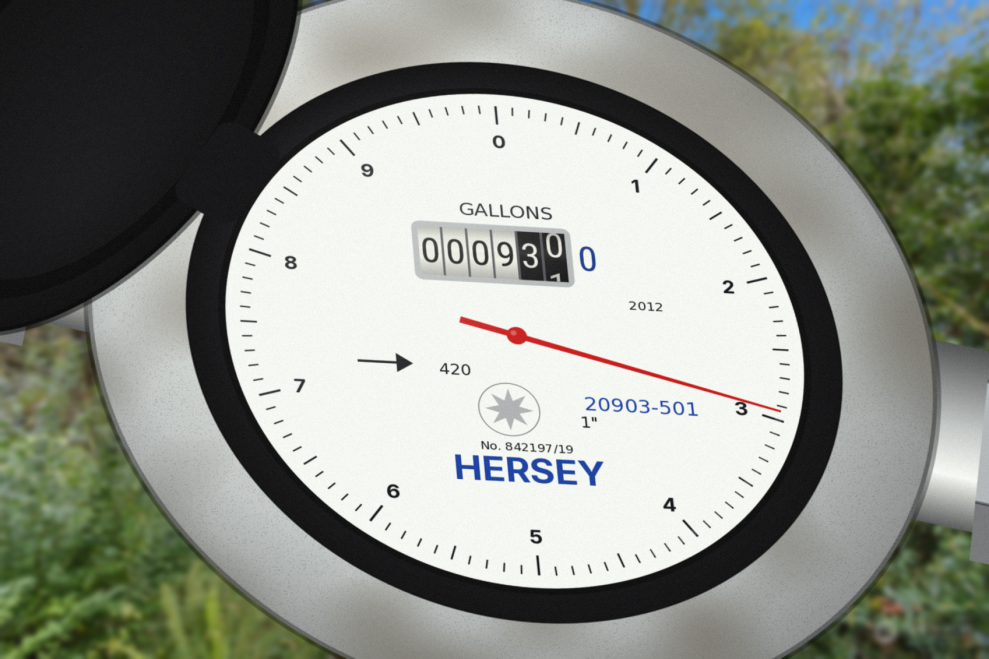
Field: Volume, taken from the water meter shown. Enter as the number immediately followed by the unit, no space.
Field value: 9302.9gal
